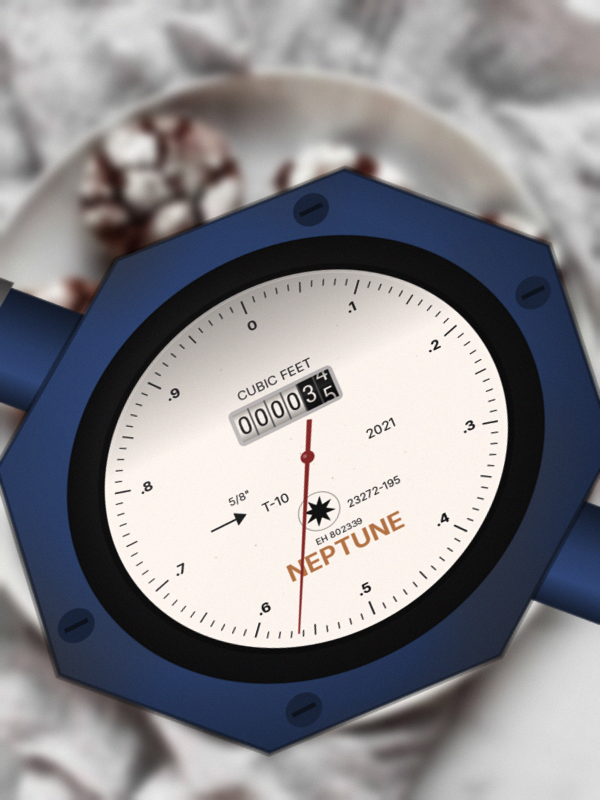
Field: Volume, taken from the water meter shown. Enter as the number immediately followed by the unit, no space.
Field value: 34.56ft³
